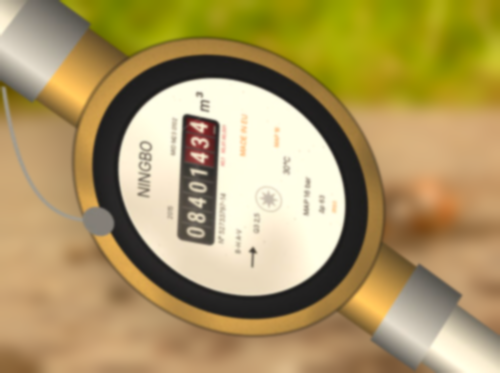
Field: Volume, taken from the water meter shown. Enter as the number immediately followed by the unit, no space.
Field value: 8401.434m³
